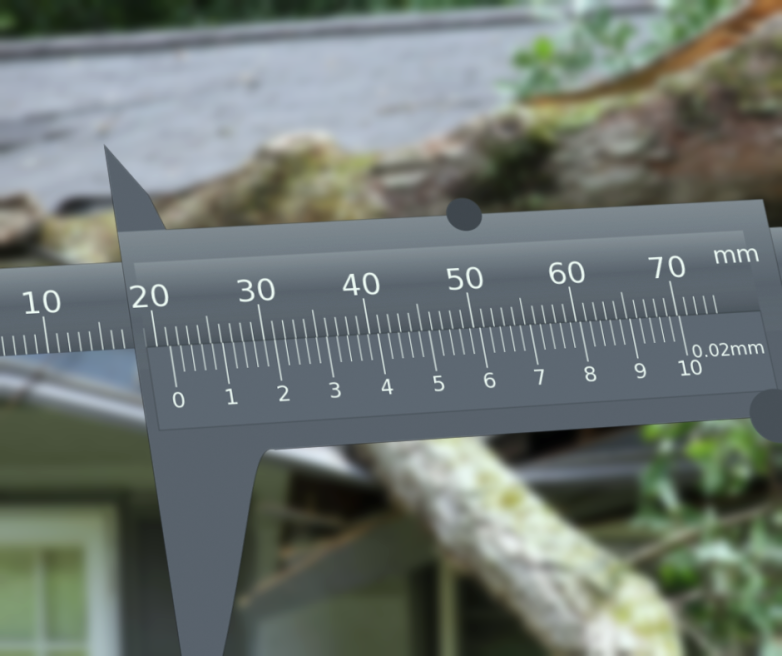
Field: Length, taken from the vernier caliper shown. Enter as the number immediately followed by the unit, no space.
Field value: 21.2mm
